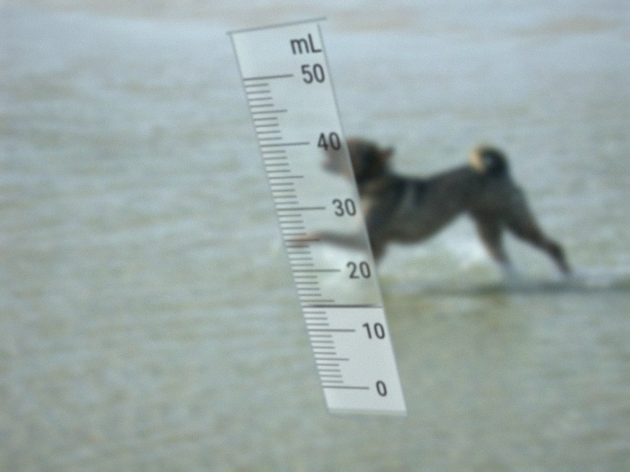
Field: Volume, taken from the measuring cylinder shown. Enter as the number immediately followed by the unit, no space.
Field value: 14mL
